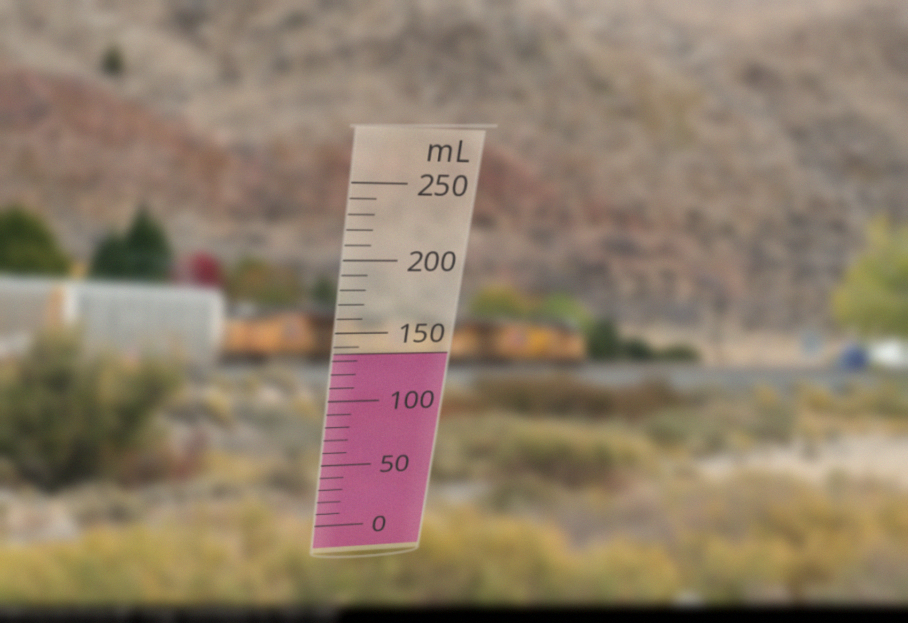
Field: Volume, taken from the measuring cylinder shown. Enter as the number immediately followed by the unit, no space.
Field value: 135mL
